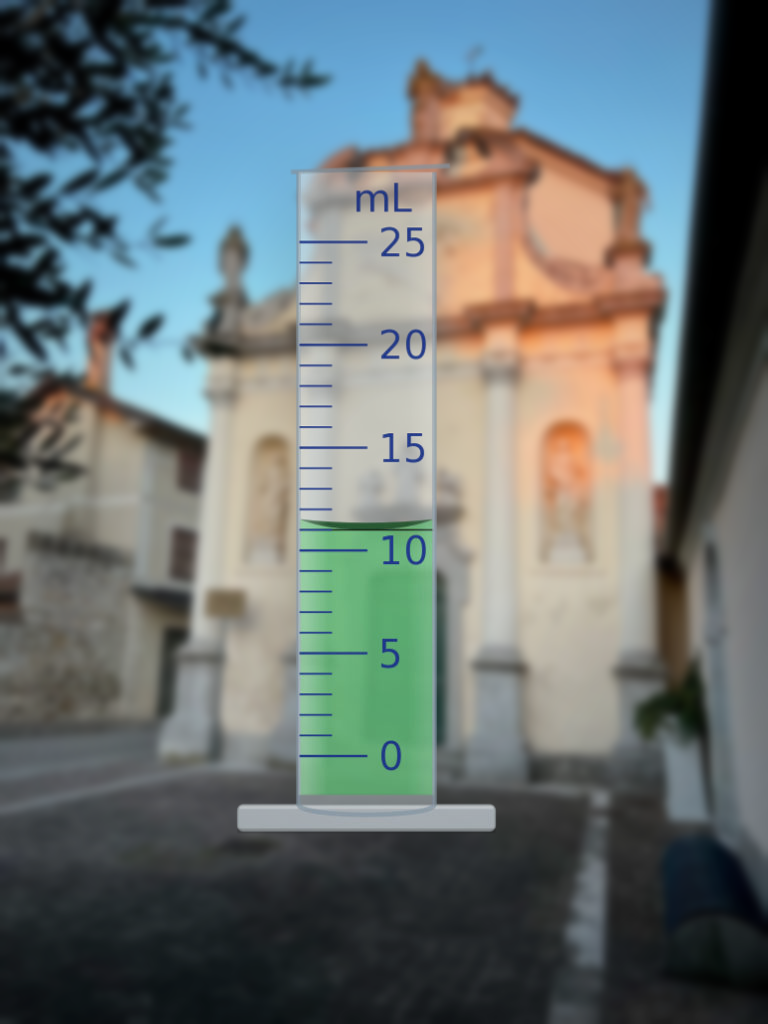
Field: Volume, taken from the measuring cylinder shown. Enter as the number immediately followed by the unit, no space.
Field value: 11mL
